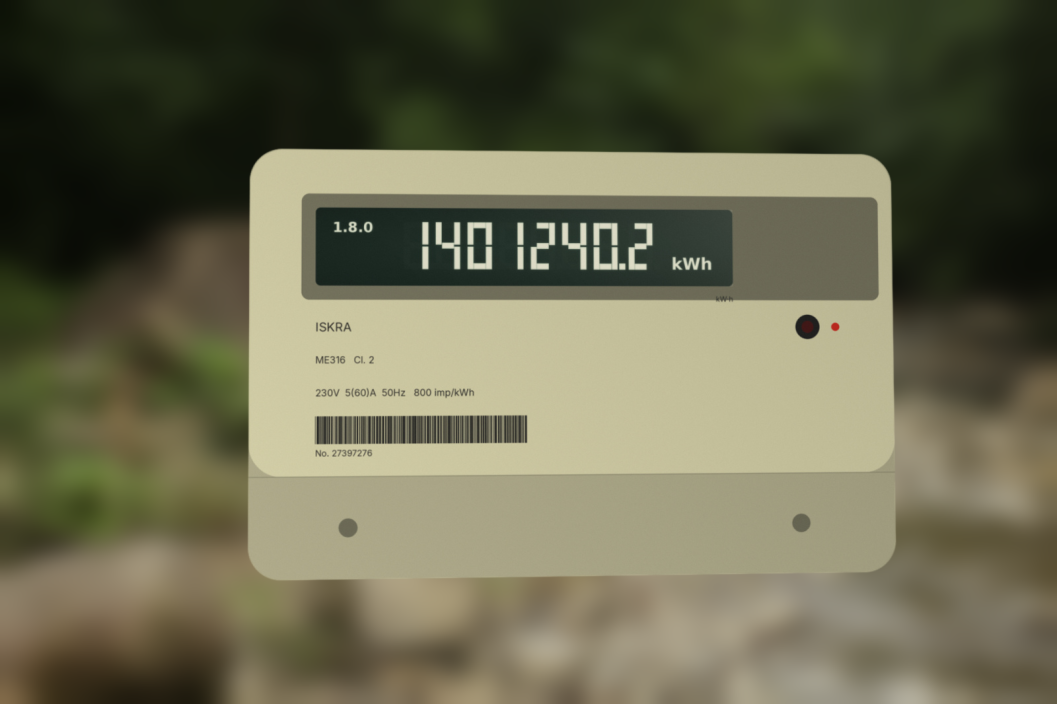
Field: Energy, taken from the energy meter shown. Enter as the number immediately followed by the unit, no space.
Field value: 1401240.2kWh
